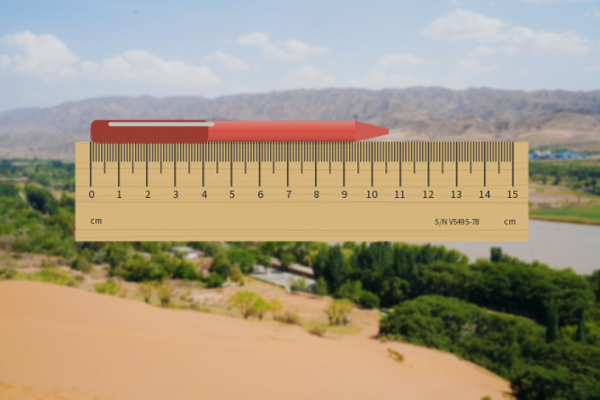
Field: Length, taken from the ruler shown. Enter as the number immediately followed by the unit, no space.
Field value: 11cm
